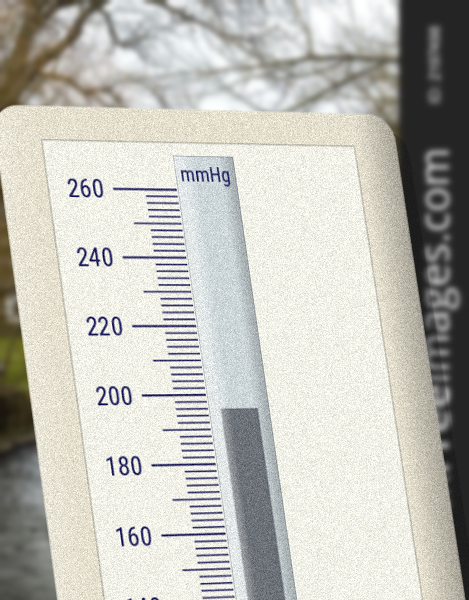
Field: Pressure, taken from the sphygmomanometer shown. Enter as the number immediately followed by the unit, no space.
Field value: 196mmHg
